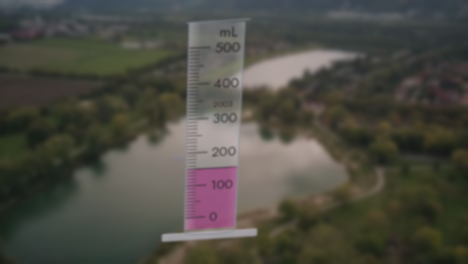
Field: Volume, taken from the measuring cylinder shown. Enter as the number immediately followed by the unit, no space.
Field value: 150mL
